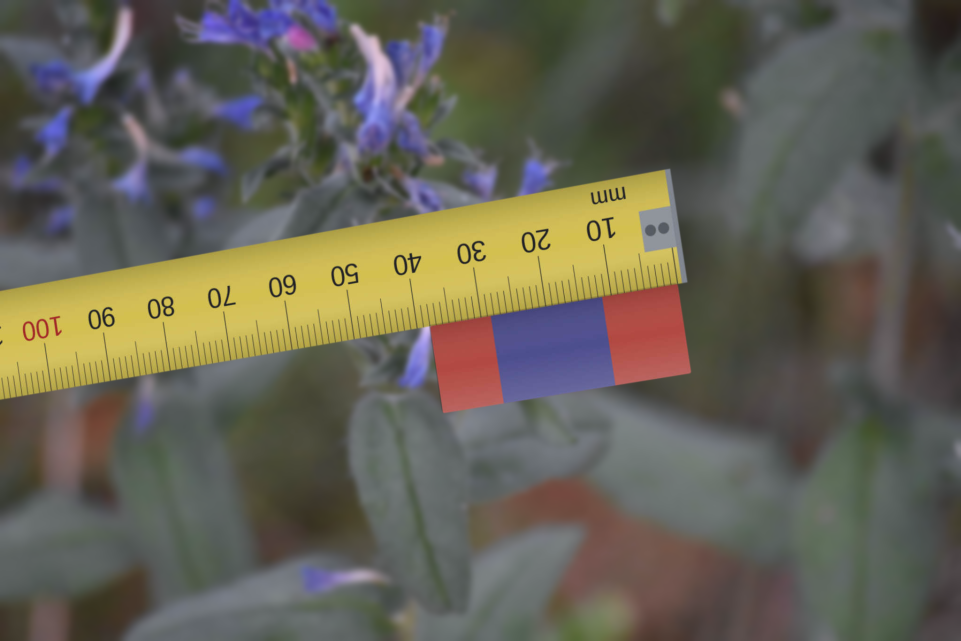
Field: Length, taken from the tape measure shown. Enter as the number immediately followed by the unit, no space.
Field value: 38mm
